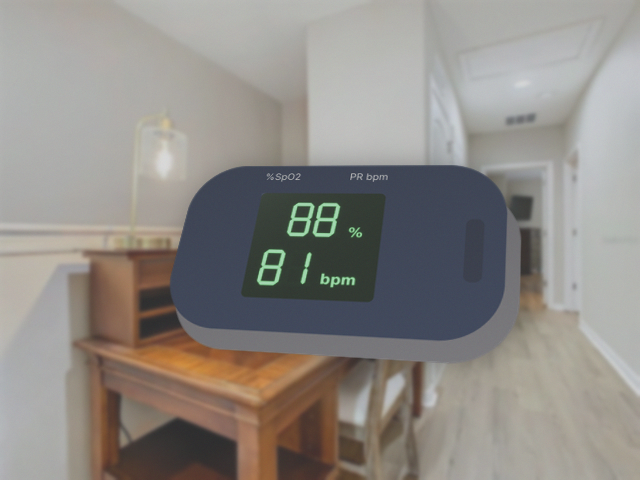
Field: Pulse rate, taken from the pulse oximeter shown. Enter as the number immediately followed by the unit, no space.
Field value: 81bpm
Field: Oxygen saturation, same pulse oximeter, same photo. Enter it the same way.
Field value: 88%
